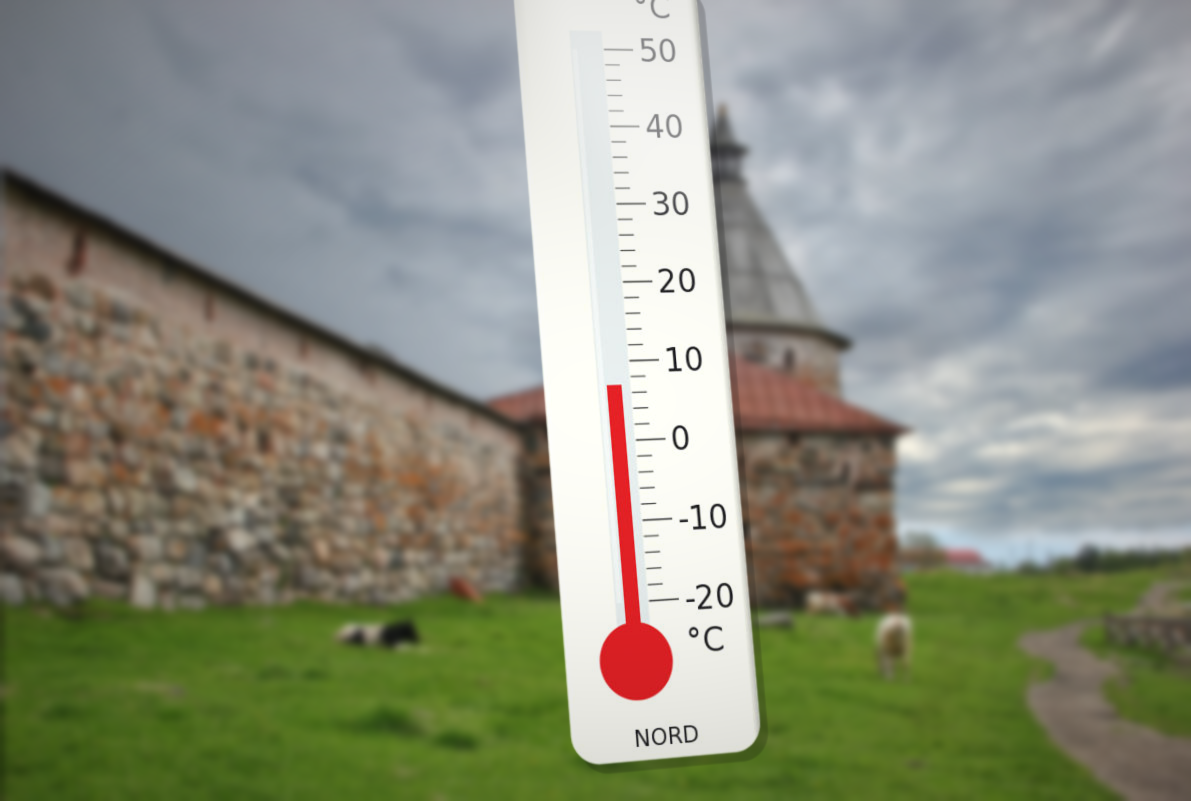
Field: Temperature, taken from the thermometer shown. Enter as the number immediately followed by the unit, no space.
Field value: 7°C
